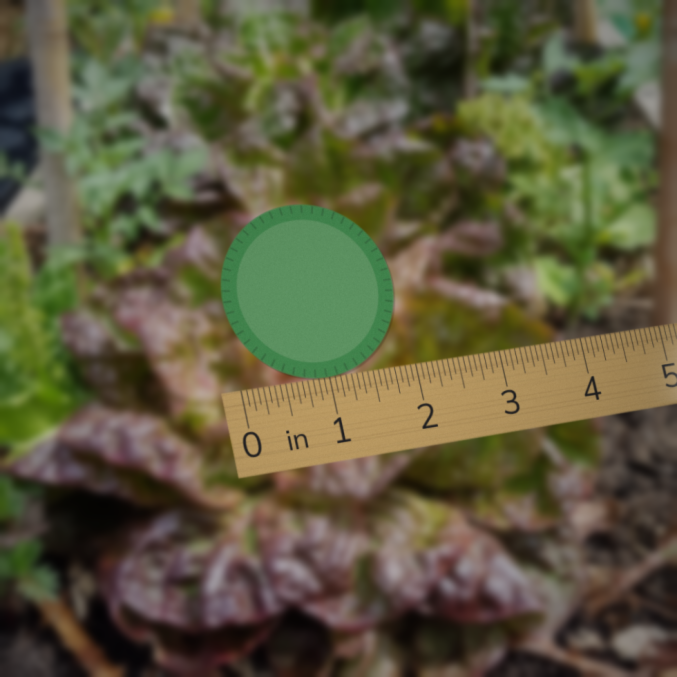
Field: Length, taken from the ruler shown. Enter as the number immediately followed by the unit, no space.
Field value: 1.9375in
